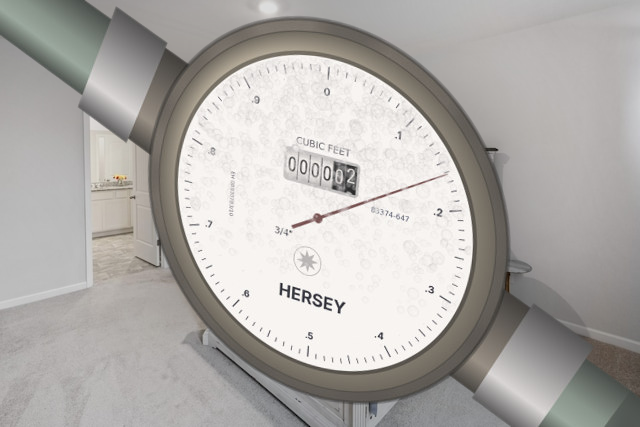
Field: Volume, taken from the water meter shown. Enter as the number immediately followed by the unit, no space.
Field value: 2.16ft³
